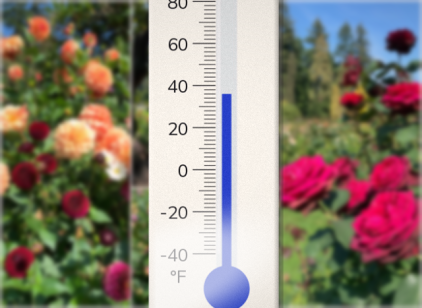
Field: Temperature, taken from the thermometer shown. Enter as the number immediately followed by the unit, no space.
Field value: 36°F
